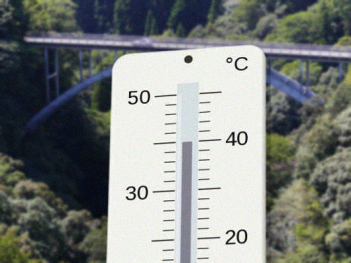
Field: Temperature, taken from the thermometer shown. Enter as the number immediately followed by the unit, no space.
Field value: 40°C
